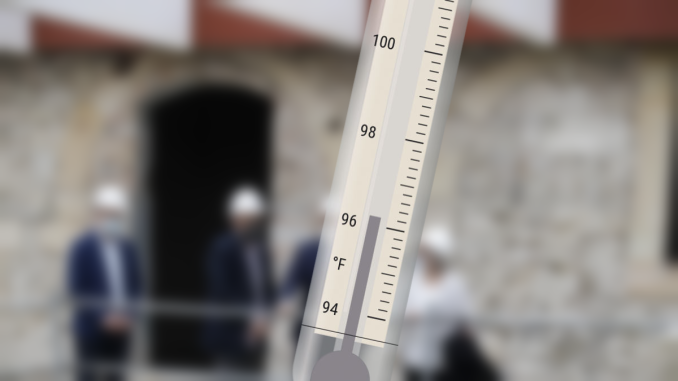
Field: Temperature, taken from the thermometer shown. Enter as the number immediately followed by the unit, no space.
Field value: 96.2°F
